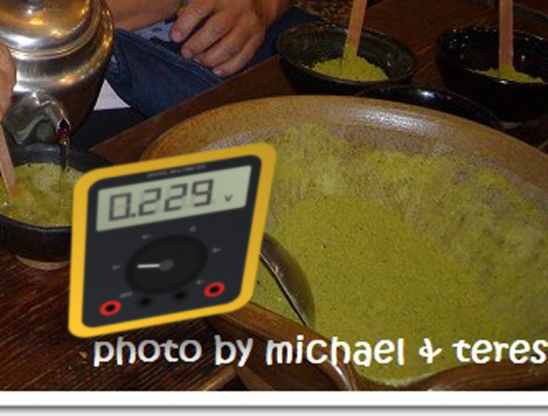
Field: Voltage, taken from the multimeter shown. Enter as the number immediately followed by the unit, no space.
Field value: 0.229V
